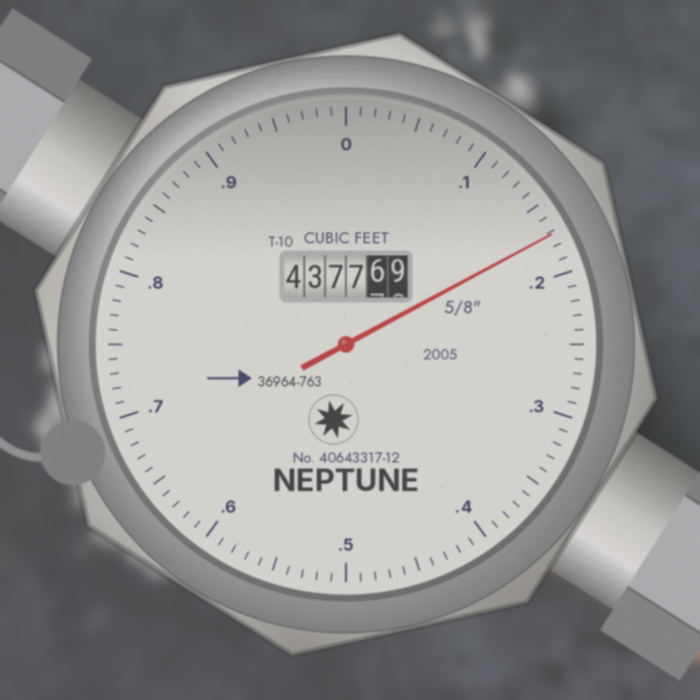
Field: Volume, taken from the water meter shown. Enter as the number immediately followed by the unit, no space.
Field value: 437769.17ft³
